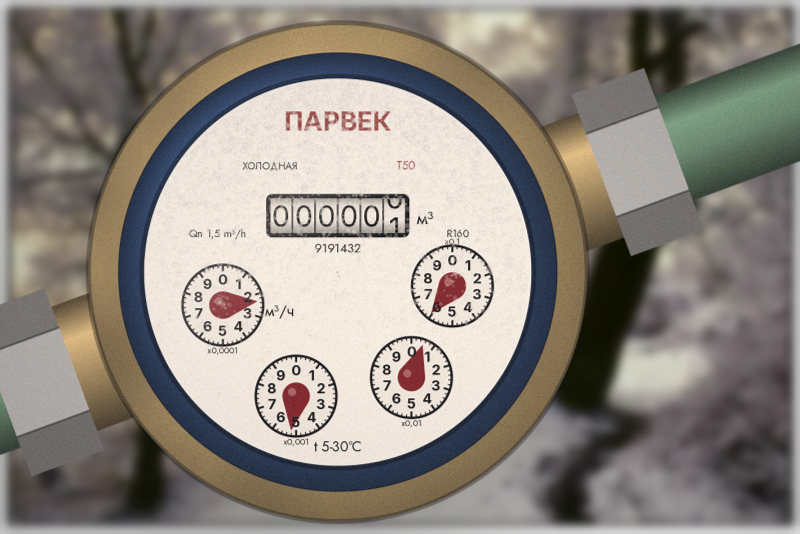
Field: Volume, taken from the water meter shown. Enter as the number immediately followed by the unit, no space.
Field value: 0.6052m³
